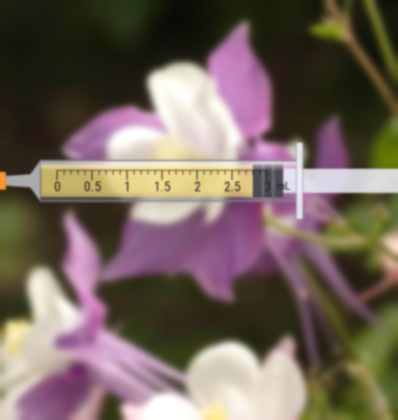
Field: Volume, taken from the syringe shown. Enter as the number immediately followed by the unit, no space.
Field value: 2.8mL
